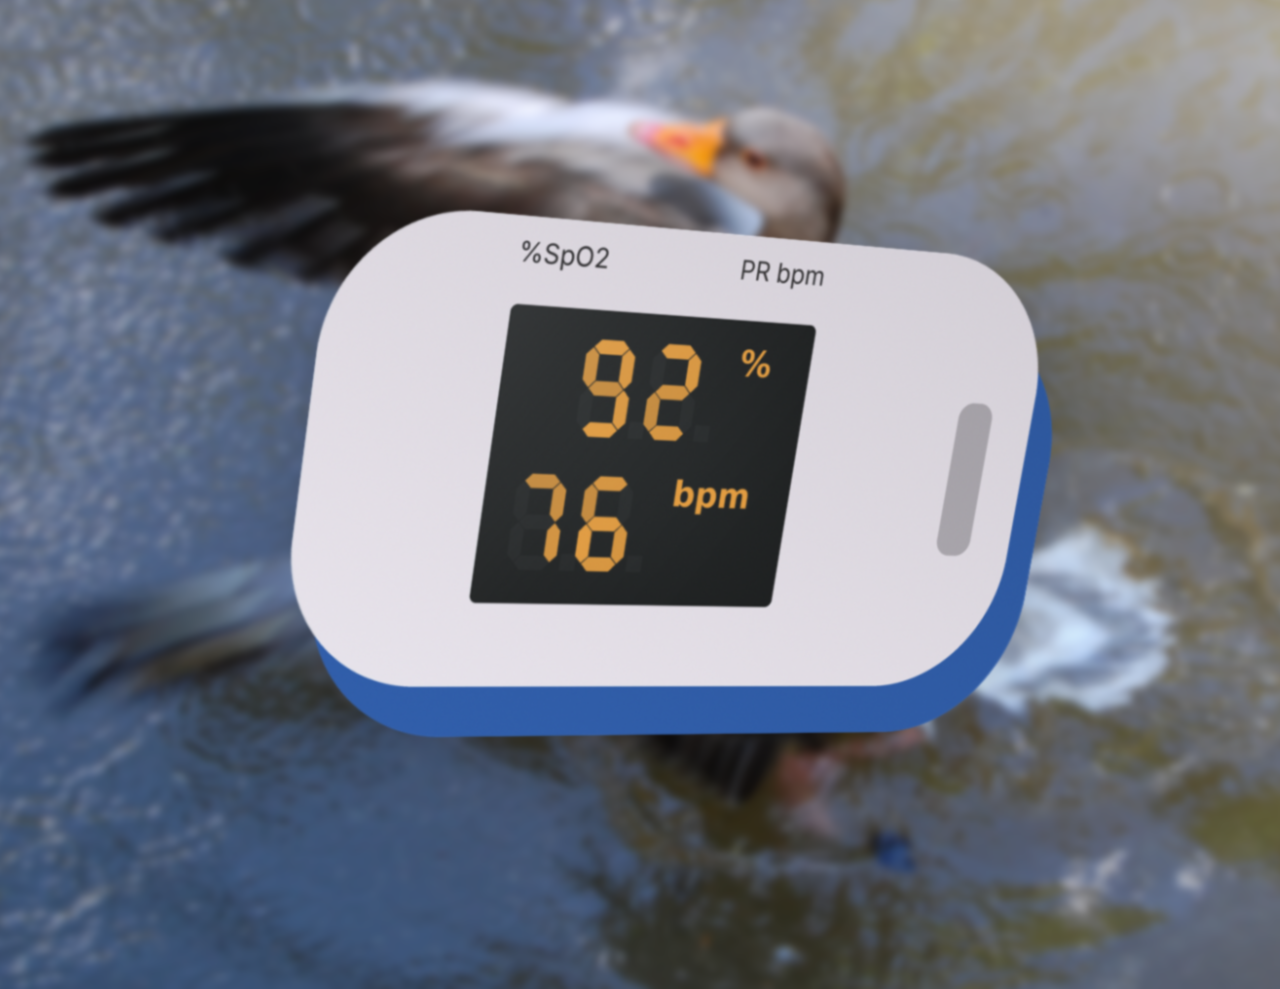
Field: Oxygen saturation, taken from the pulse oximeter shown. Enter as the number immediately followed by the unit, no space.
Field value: 92%
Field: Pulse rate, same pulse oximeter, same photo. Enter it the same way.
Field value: 76bpm
